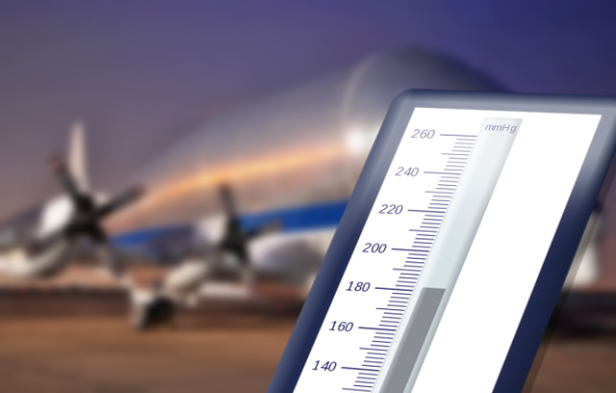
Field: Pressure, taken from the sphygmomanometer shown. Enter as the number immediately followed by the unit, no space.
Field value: 182mmHg
